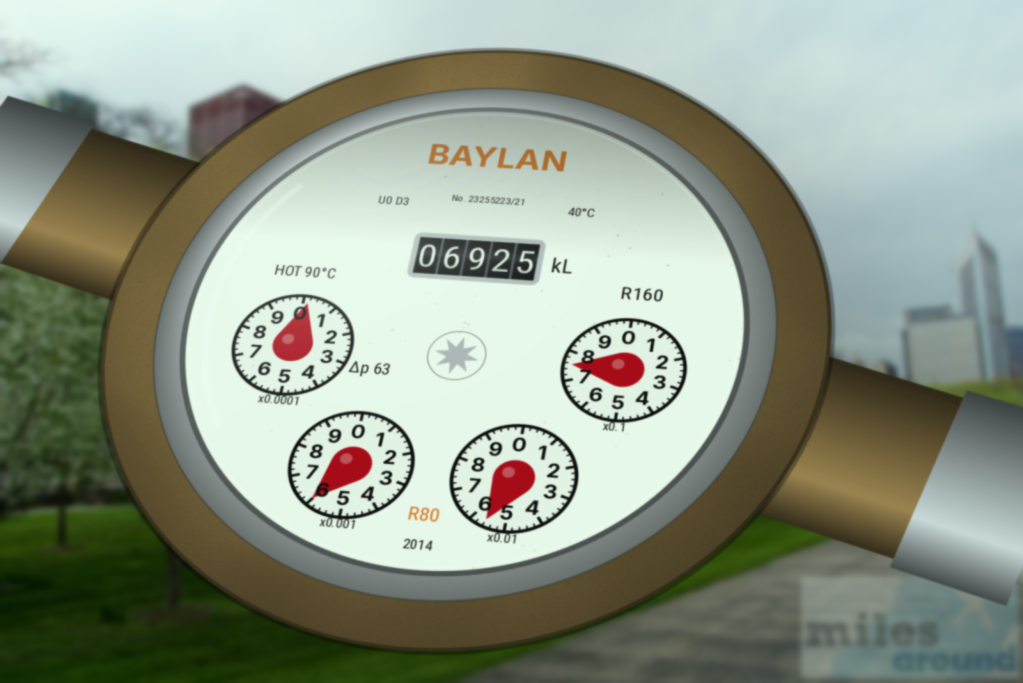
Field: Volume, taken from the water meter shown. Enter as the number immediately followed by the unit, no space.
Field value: 6925.7560kL
